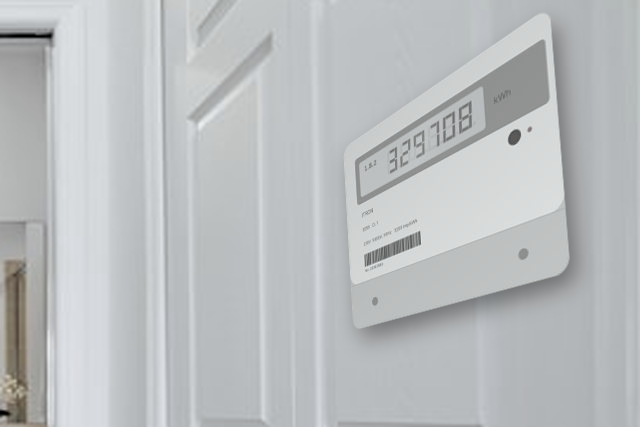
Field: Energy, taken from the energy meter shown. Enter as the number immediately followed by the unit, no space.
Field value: 329708kWh
